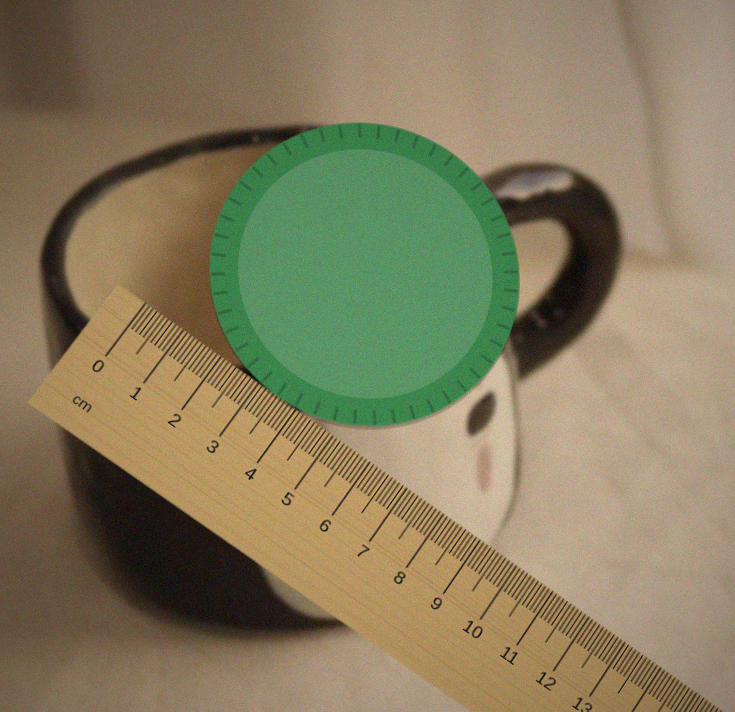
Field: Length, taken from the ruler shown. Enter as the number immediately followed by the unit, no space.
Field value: 7cm
